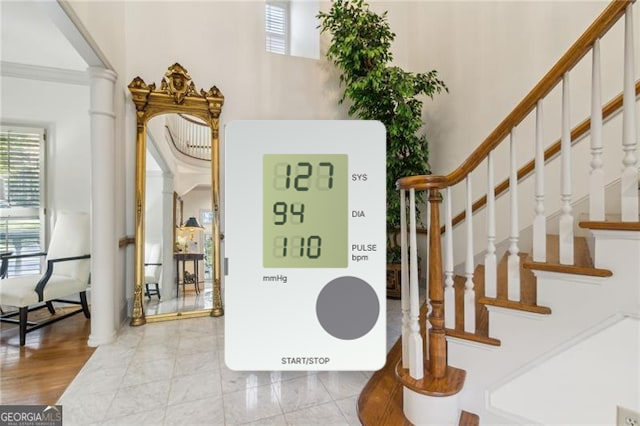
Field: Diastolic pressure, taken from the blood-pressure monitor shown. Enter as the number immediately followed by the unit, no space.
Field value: 94mmHg
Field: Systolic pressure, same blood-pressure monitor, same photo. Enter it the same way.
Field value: 127mmHg
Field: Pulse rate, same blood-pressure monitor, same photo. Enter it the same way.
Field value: 110bpm
